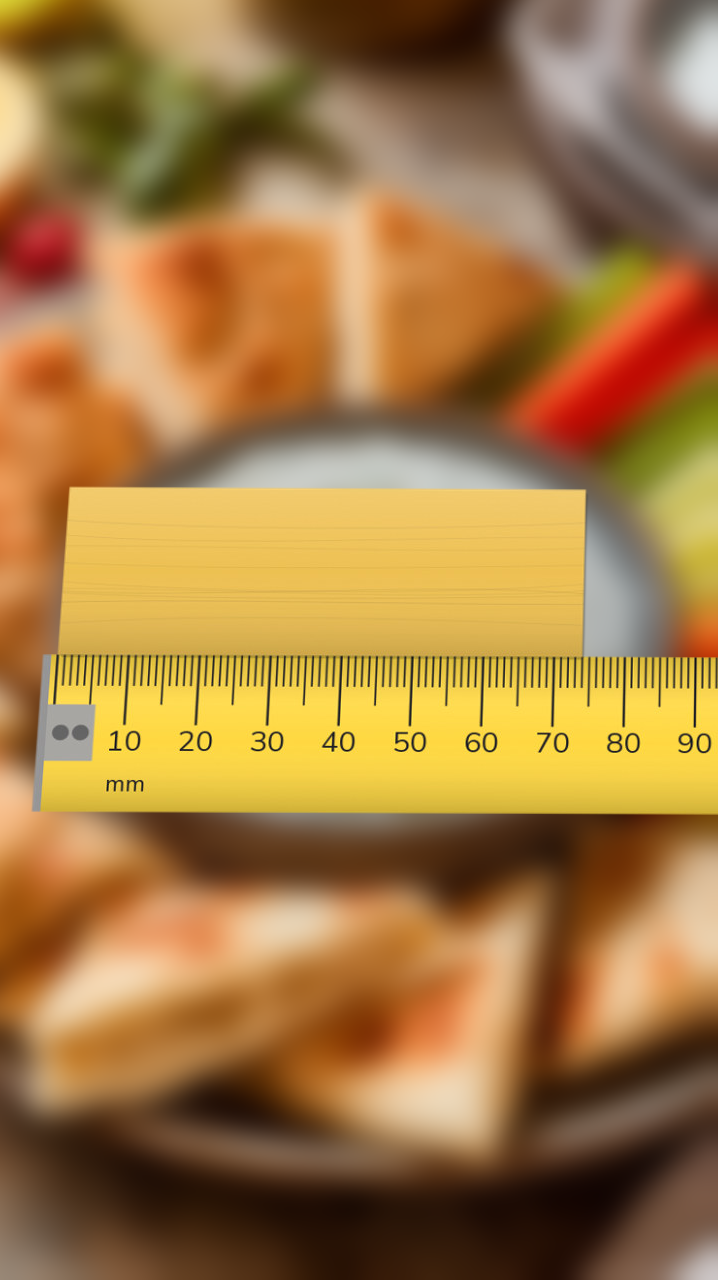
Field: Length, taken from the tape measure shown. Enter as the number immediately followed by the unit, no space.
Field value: 74mm
